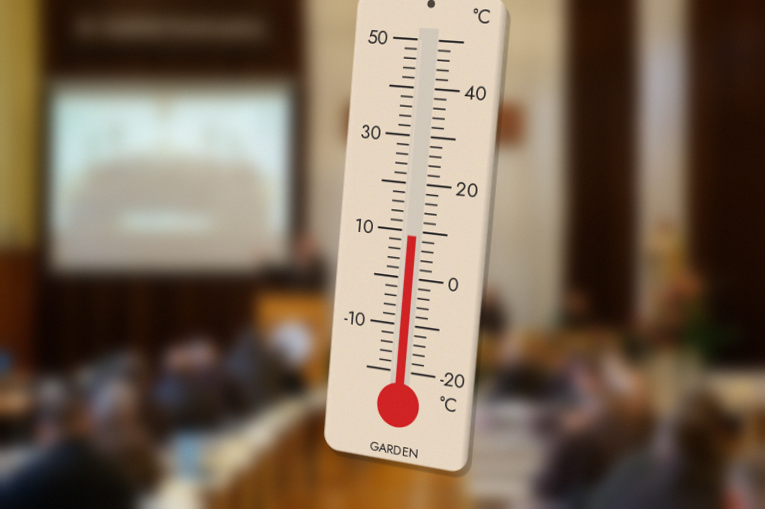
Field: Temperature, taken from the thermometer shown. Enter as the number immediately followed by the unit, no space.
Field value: 9°C
